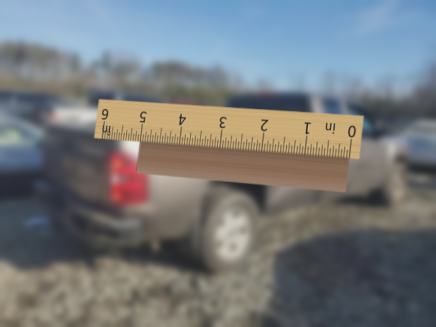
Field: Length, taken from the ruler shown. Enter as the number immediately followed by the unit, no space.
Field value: 5in
